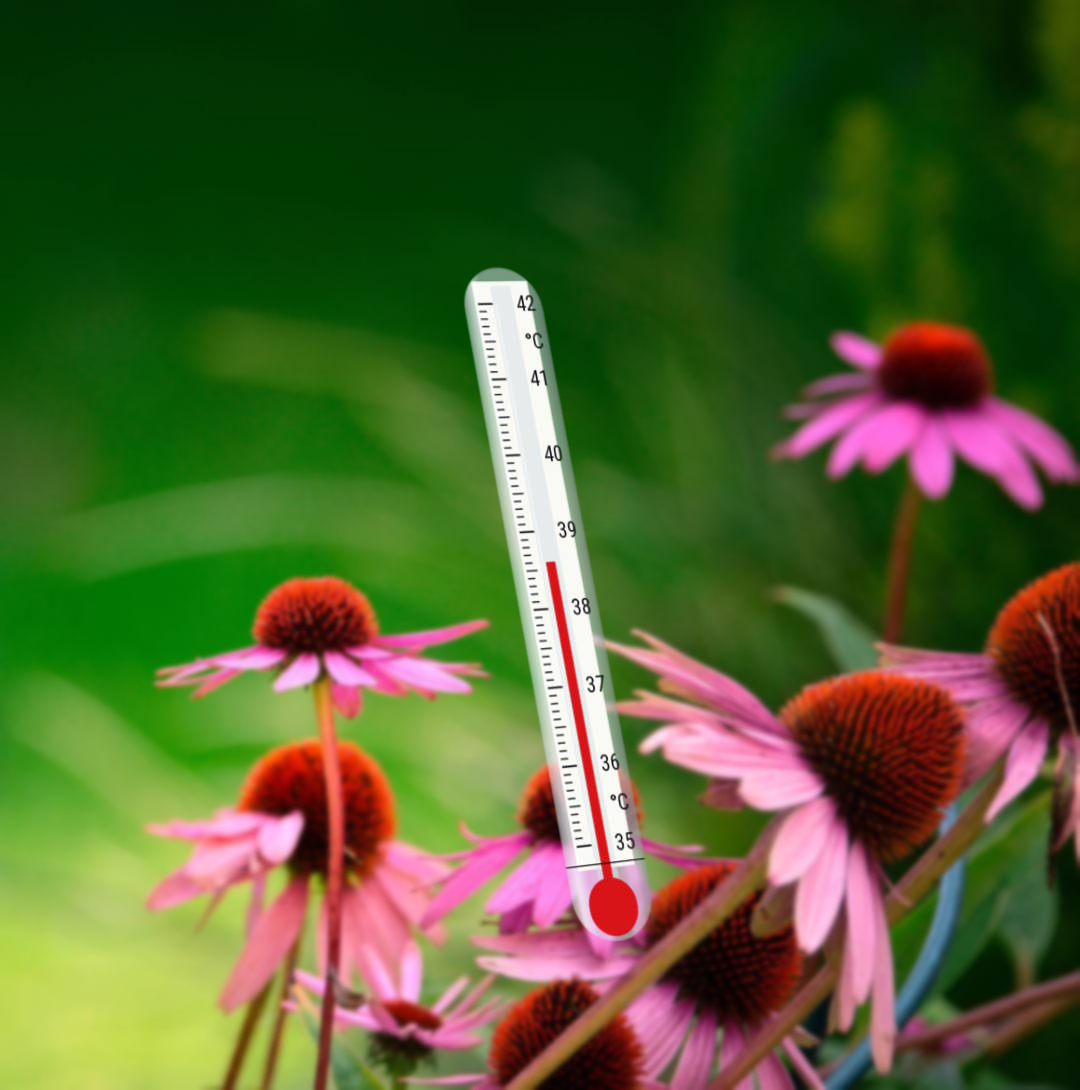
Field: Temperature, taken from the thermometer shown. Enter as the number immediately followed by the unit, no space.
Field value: 38.6°C
